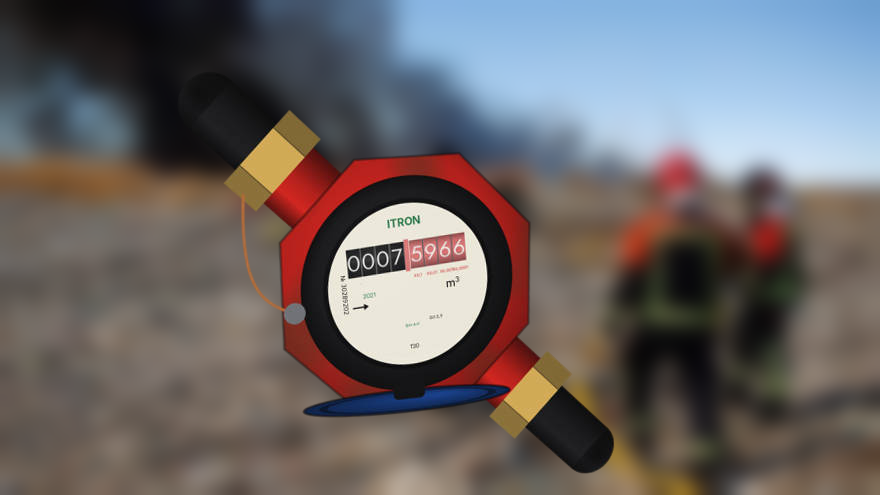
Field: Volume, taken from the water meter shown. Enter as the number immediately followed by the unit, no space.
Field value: 7.5966m³
